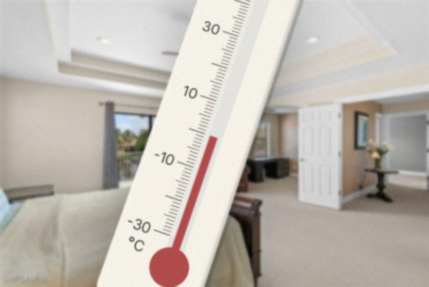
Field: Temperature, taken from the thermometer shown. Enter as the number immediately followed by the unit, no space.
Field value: 0°C
